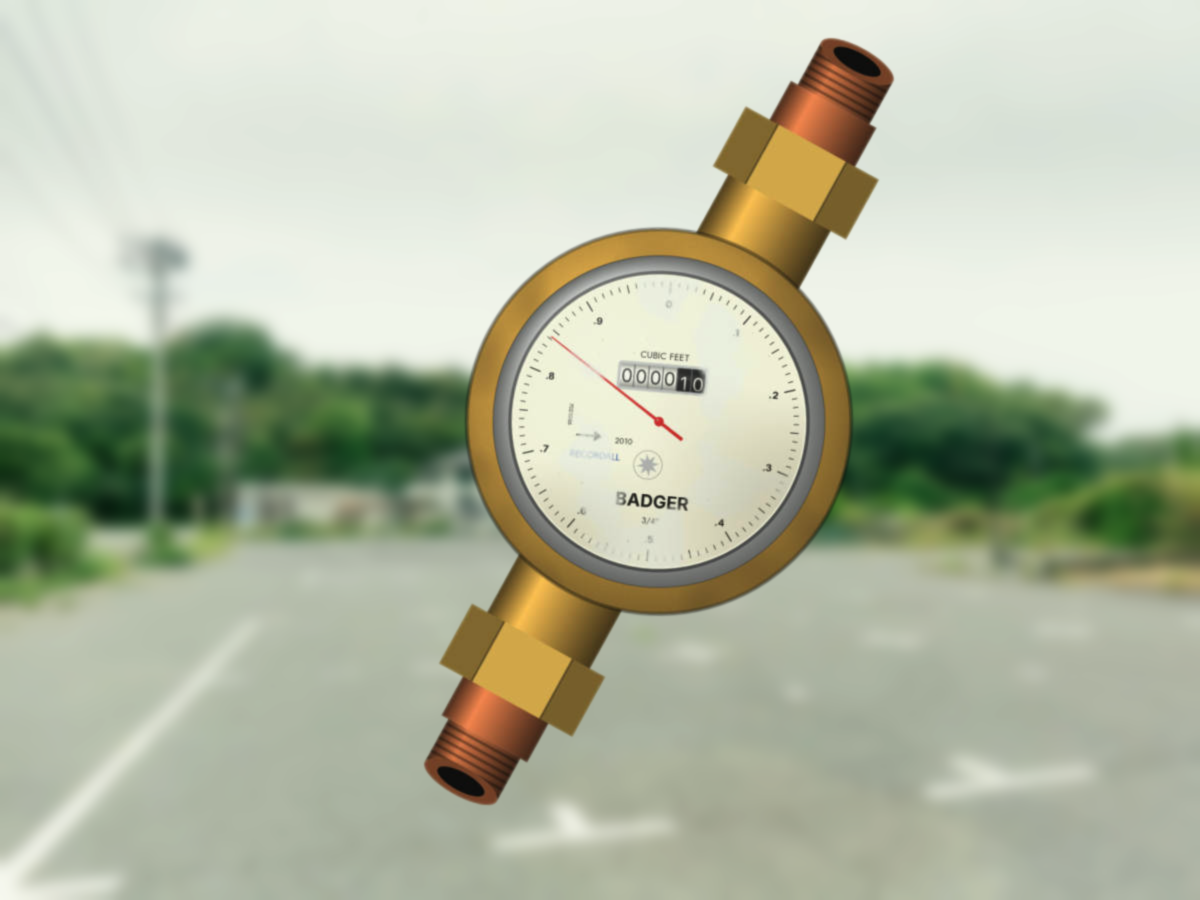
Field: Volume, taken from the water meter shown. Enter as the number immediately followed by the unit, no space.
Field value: 9.84ft³
